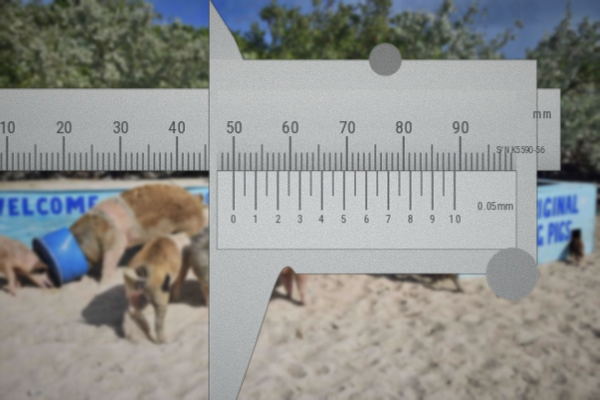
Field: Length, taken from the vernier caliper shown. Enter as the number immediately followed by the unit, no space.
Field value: 50.0mm
